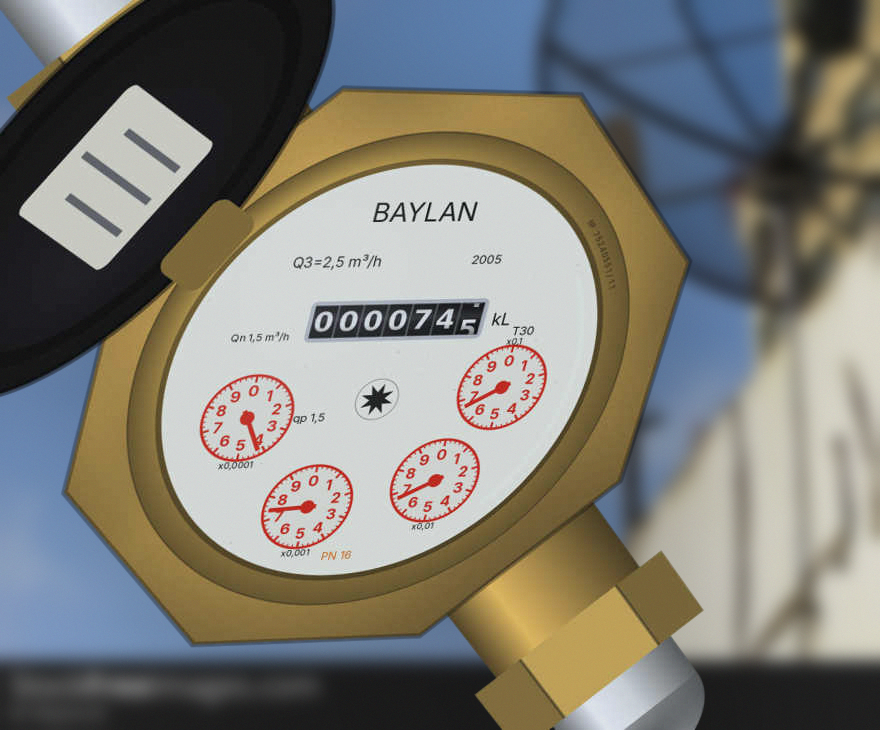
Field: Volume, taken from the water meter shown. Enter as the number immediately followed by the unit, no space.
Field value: 744.6674kL
